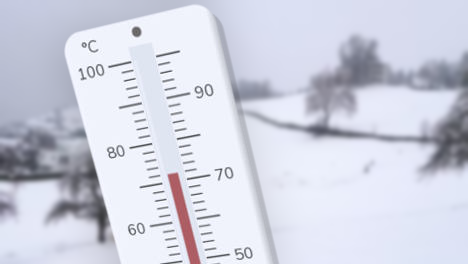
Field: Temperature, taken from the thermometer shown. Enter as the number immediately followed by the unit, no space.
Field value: 72°C
